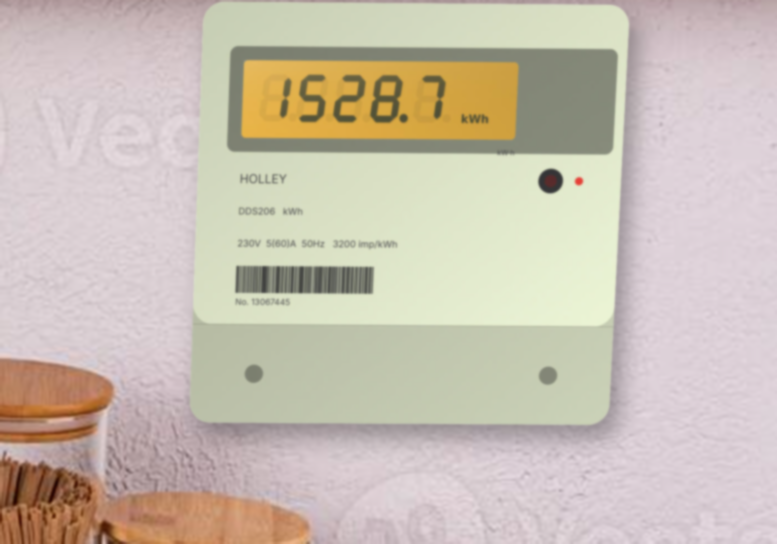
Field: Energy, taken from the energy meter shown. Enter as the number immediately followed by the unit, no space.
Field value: 1528.7kWh
